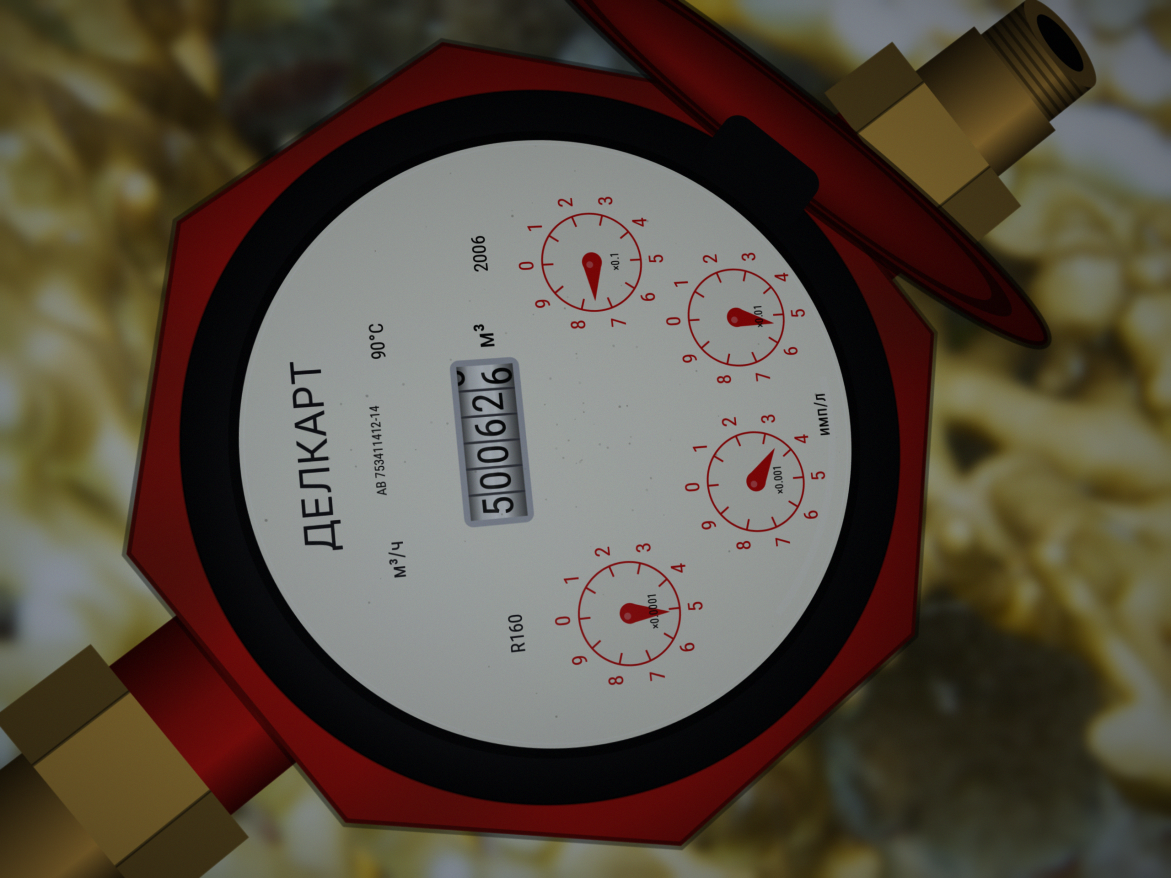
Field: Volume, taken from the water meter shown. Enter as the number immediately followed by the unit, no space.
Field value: 500625.7535m³
